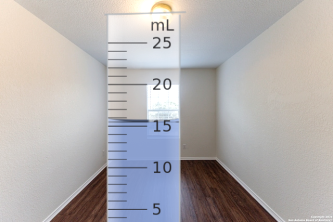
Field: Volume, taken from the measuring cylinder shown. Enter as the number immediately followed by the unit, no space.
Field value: 15.5mL
